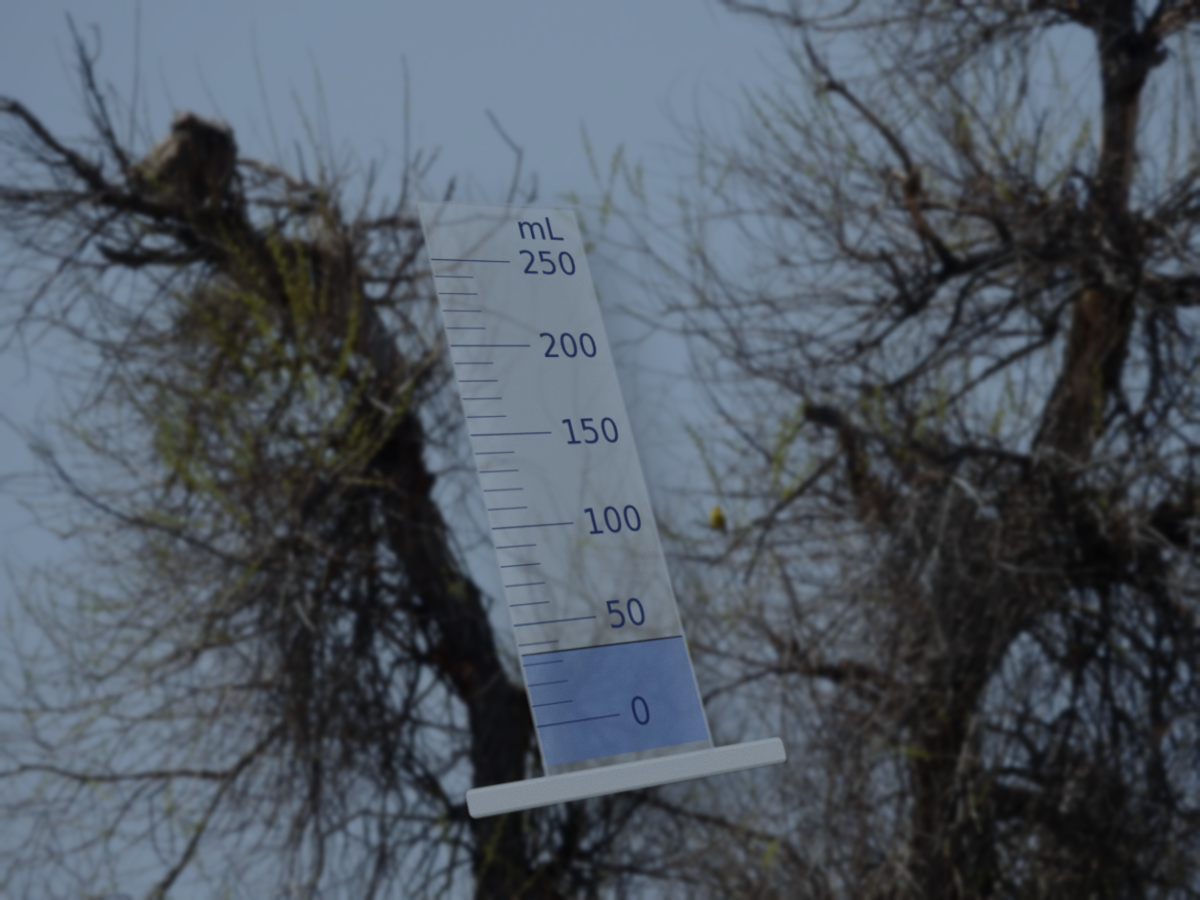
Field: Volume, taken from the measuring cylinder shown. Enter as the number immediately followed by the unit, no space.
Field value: 35mL
